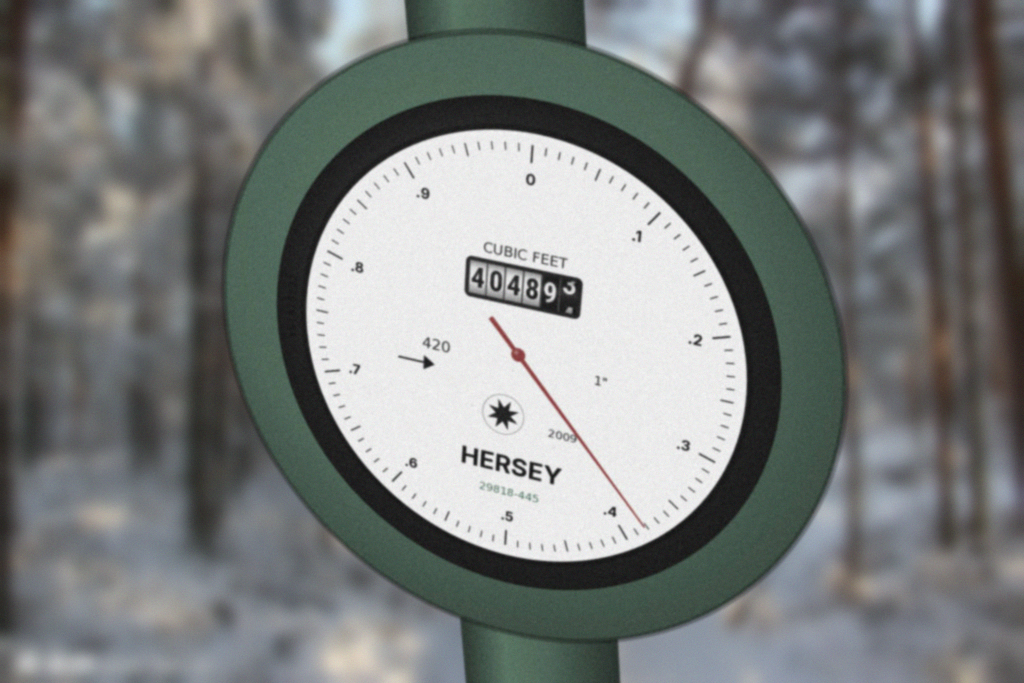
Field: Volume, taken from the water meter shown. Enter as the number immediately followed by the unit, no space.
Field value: 404893.38ft³
